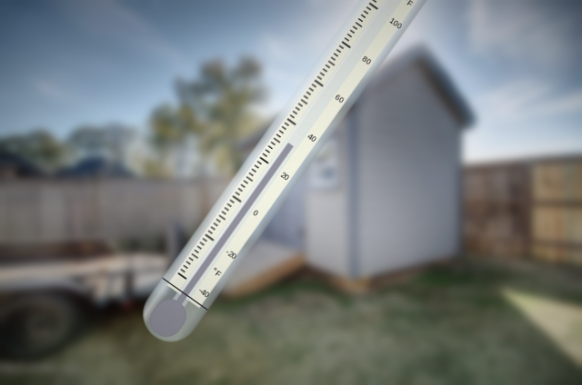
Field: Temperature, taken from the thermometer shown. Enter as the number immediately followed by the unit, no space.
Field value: 32°F
